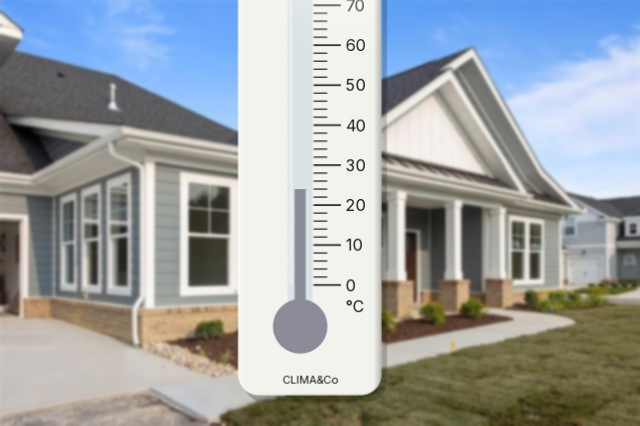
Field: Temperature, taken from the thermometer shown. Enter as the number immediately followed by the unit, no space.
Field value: 24°C
